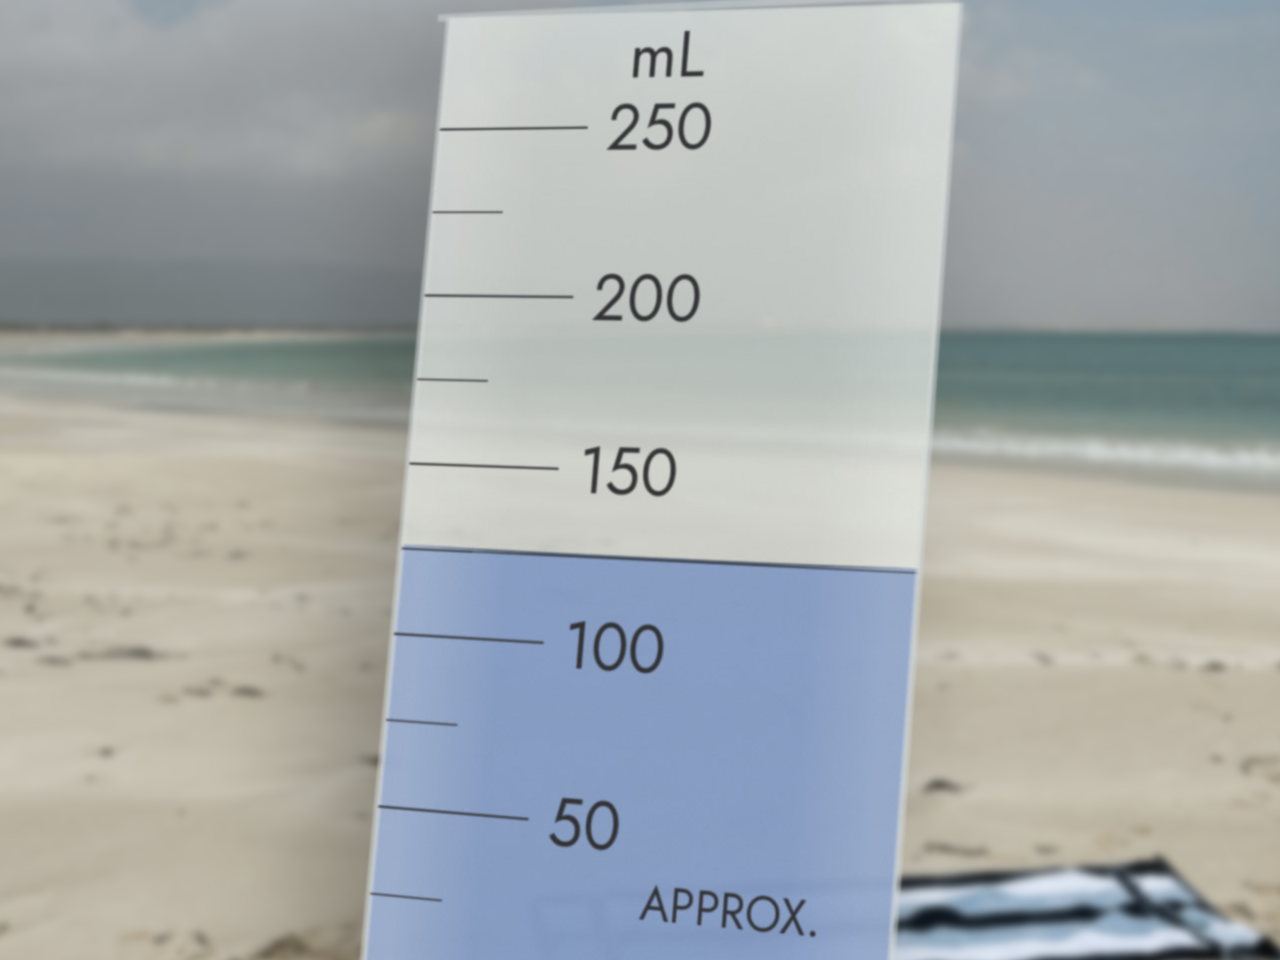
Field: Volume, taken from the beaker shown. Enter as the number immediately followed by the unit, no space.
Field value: 125mL
